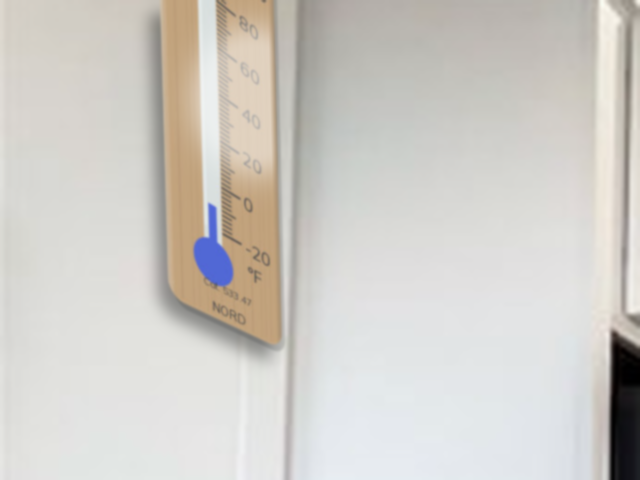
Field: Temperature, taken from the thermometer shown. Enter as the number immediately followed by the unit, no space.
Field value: -10°F
